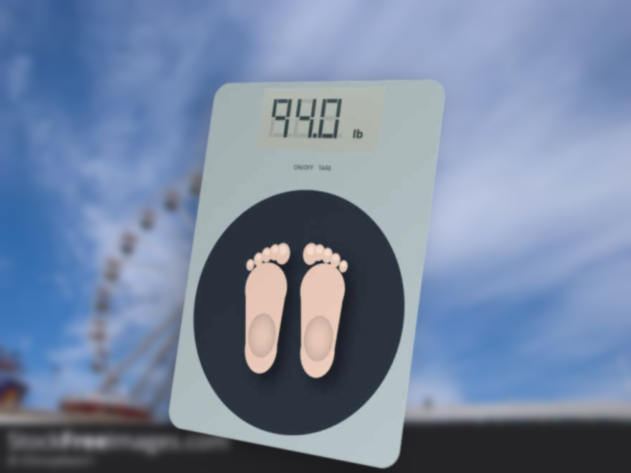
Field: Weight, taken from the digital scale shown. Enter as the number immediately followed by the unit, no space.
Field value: 94.0lb
